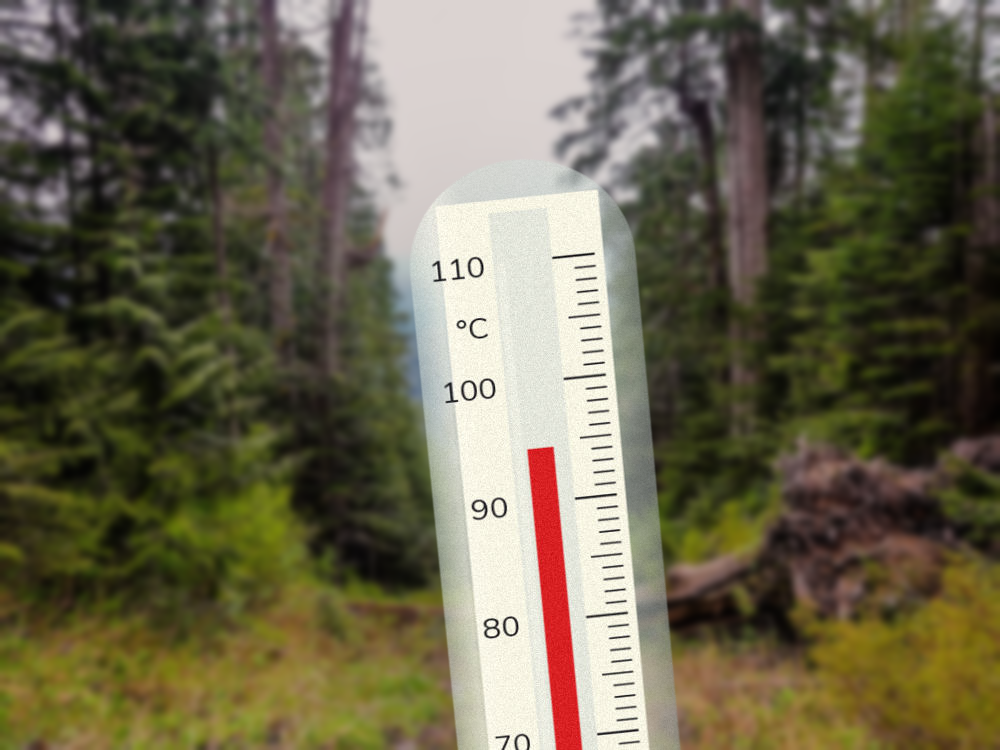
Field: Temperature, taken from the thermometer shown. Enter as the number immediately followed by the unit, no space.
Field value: 94.5°C
